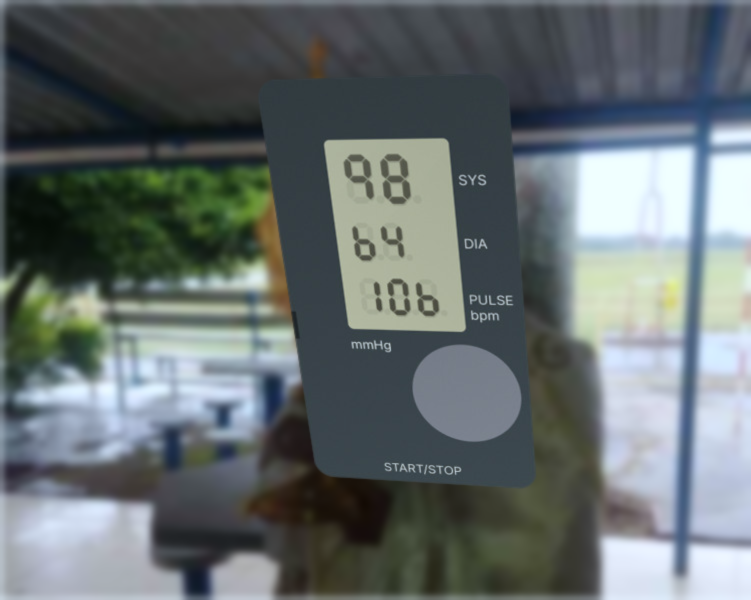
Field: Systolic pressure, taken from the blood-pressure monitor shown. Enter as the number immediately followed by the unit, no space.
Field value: 98mmHg
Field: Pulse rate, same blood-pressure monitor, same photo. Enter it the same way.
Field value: 106bpm
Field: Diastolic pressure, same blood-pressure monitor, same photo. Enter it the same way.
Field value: 64mmHg
